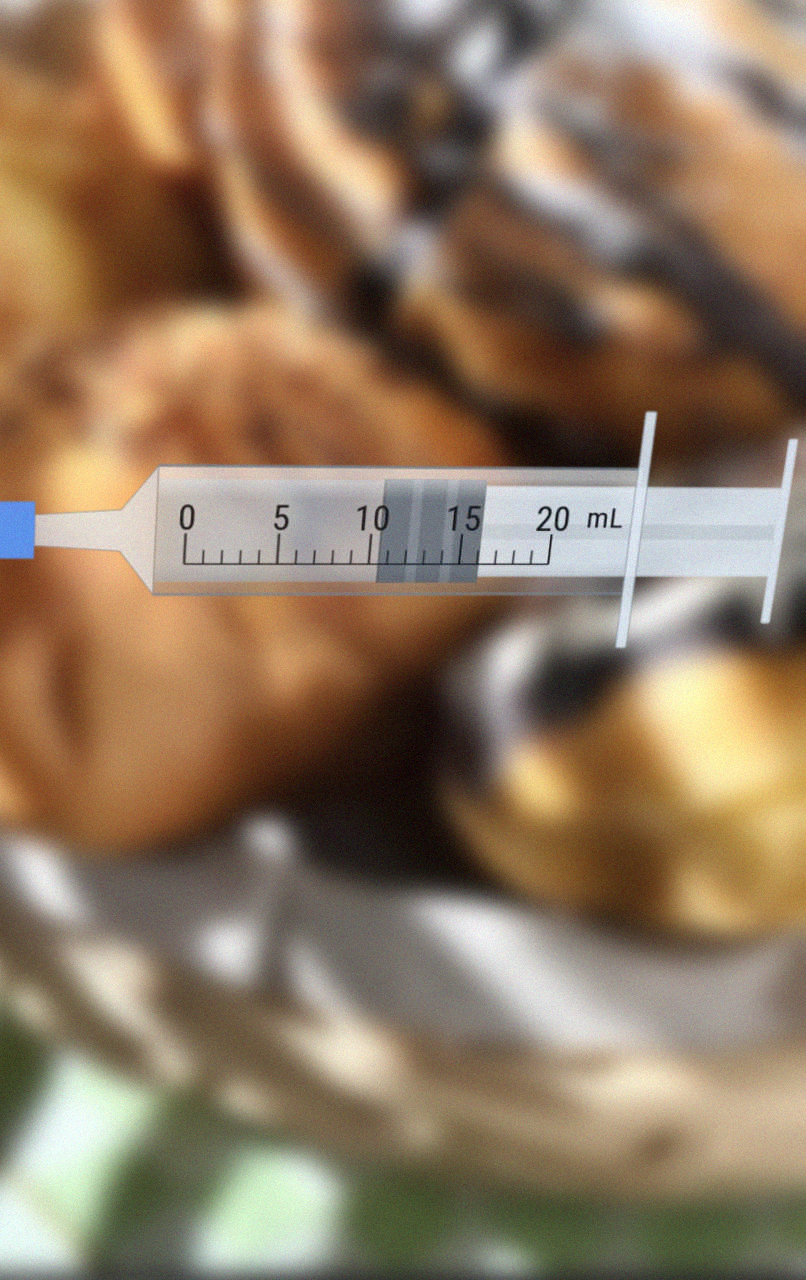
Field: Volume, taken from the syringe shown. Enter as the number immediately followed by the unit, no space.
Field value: 10.5mL
